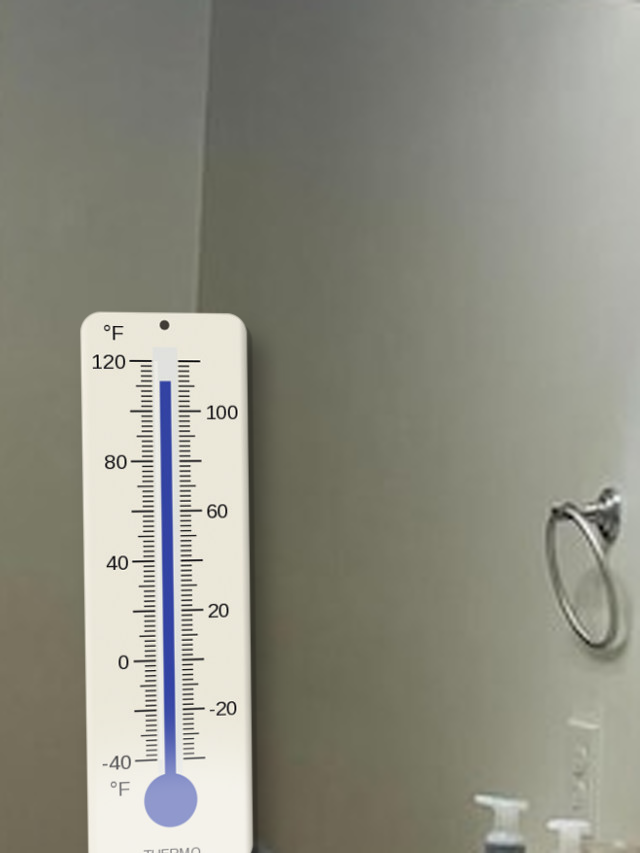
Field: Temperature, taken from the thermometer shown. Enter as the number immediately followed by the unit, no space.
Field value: 112°F
